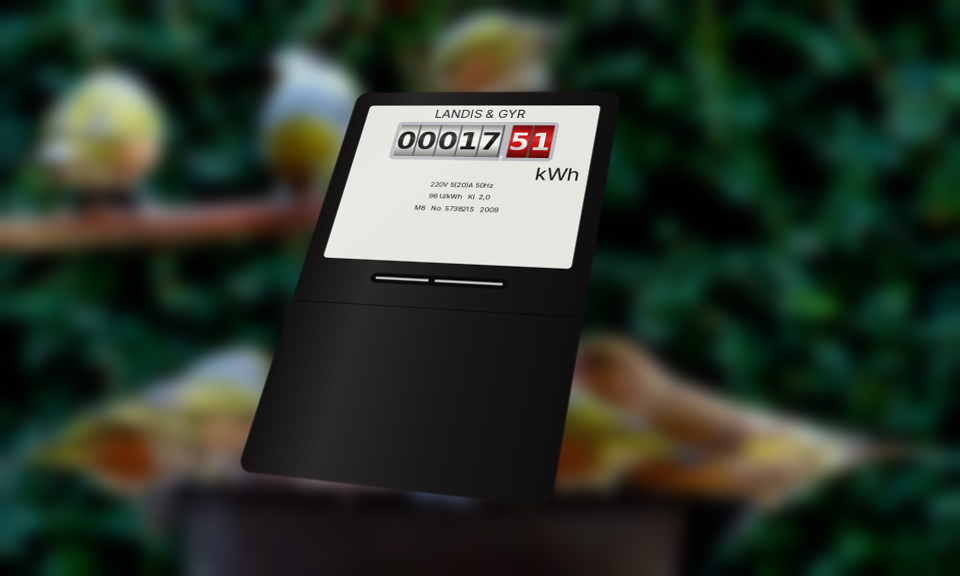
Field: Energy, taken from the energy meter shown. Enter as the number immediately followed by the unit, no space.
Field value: 17.51kWh
